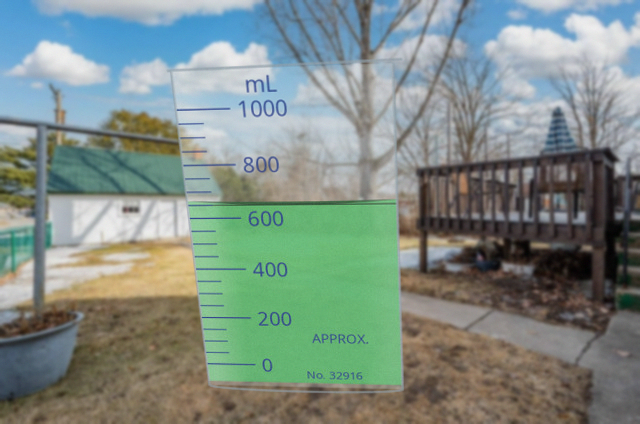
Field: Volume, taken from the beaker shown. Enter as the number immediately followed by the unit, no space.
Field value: 650mL
